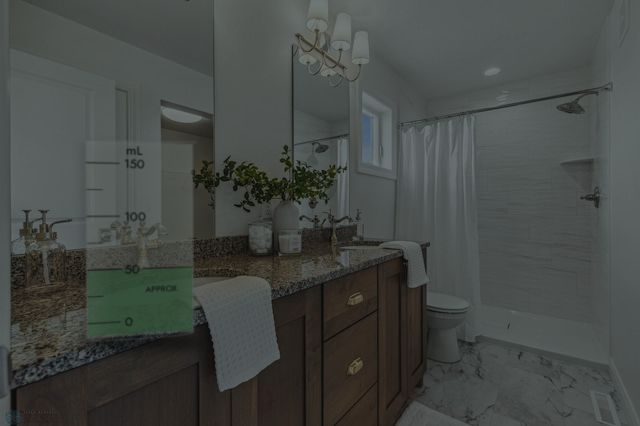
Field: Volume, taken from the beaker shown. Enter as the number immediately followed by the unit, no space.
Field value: 50mL
